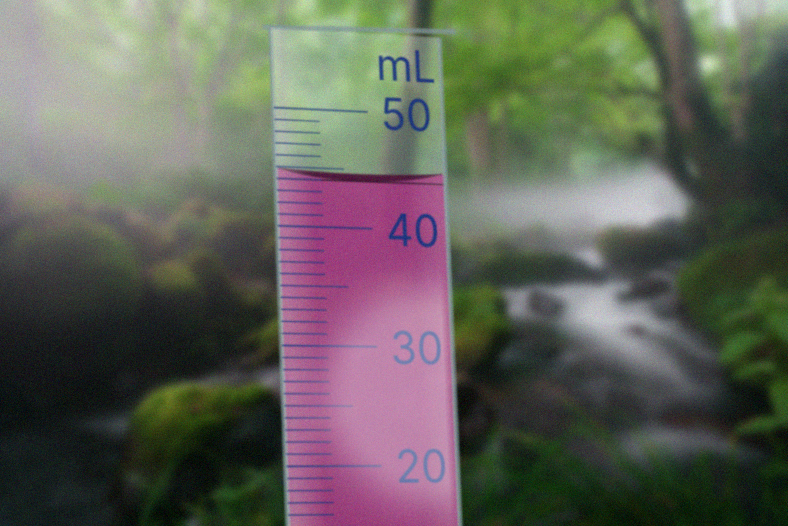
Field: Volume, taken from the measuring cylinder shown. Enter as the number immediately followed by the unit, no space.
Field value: 44mL
